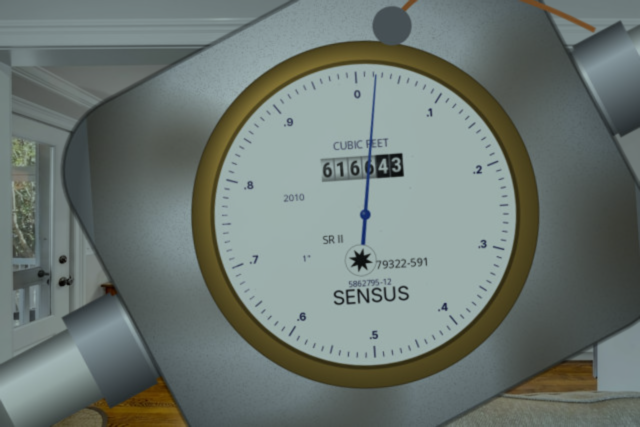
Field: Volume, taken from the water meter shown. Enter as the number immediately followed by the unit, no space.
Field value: 616643.02ft³
